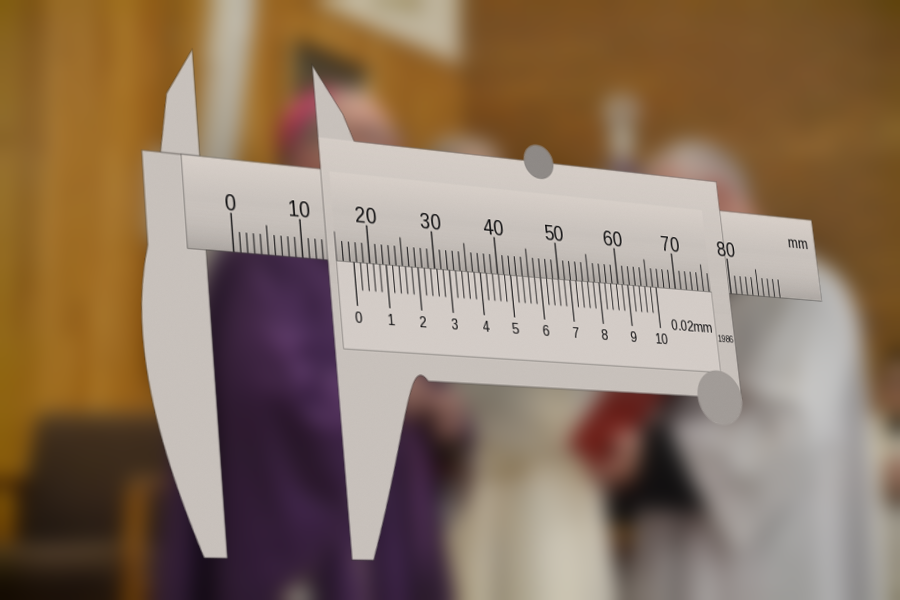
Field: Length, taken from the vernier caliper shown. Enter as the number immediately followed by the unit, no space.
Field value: 17.6mm
